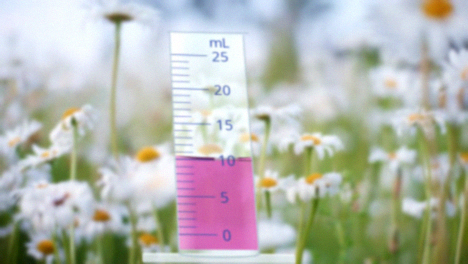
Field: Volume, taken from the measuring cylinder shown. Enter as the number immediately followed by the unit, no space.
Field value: 10mL
